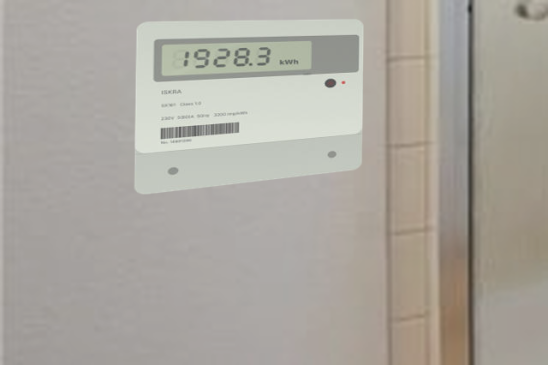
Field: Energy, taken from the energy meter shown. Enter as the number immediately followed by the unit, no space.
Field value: 1928.3kWh
